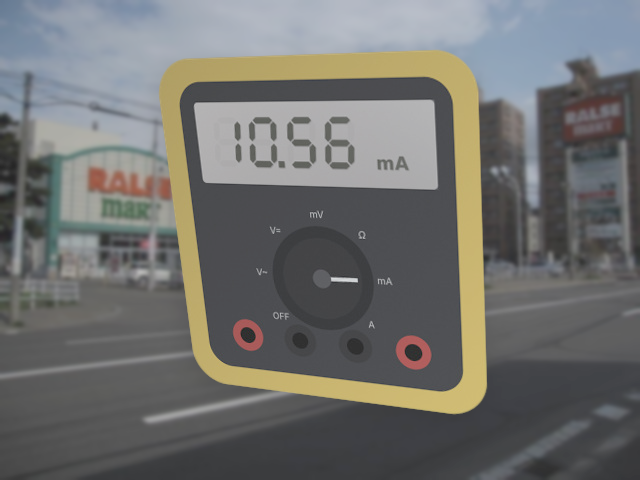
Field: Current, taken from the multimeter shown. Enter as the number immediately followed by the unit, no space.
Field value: 10.56mA
